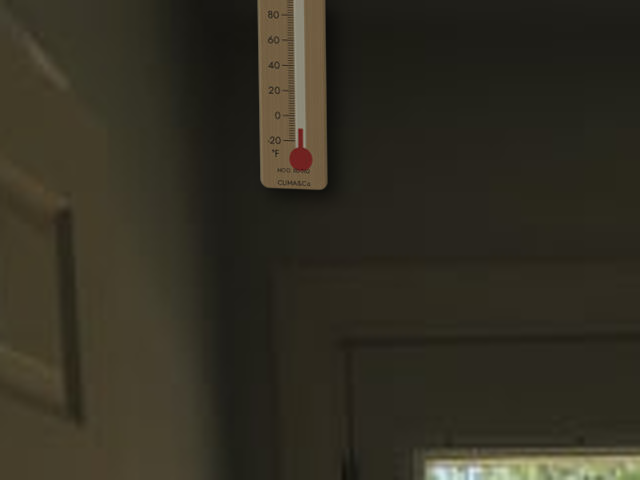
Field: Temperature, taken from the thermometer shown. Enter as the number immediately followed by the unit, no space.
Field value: -10°F
